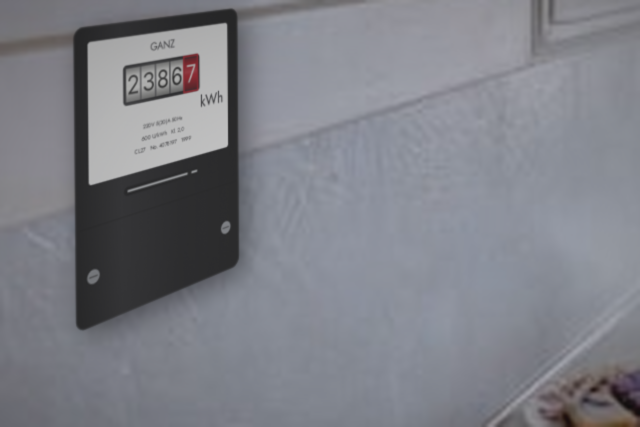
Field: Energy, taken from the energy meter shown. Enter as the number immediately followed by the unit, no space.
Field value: 2386.7kWh
